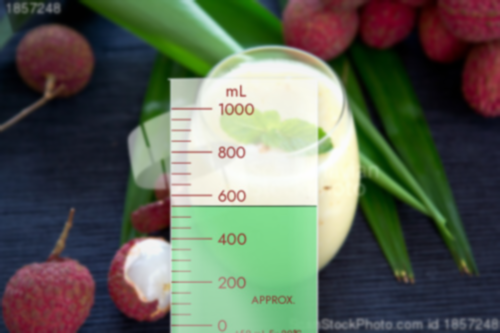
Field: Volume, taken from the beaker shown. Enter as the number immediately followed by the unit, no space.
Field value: 550mL
